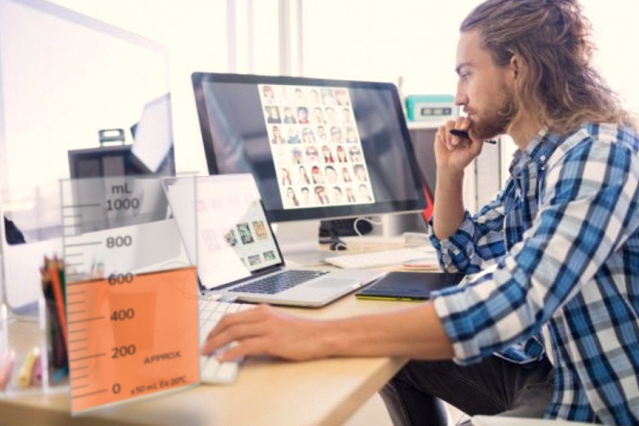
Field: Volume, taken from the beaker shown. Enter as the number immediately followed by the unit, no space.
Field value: 600mL
